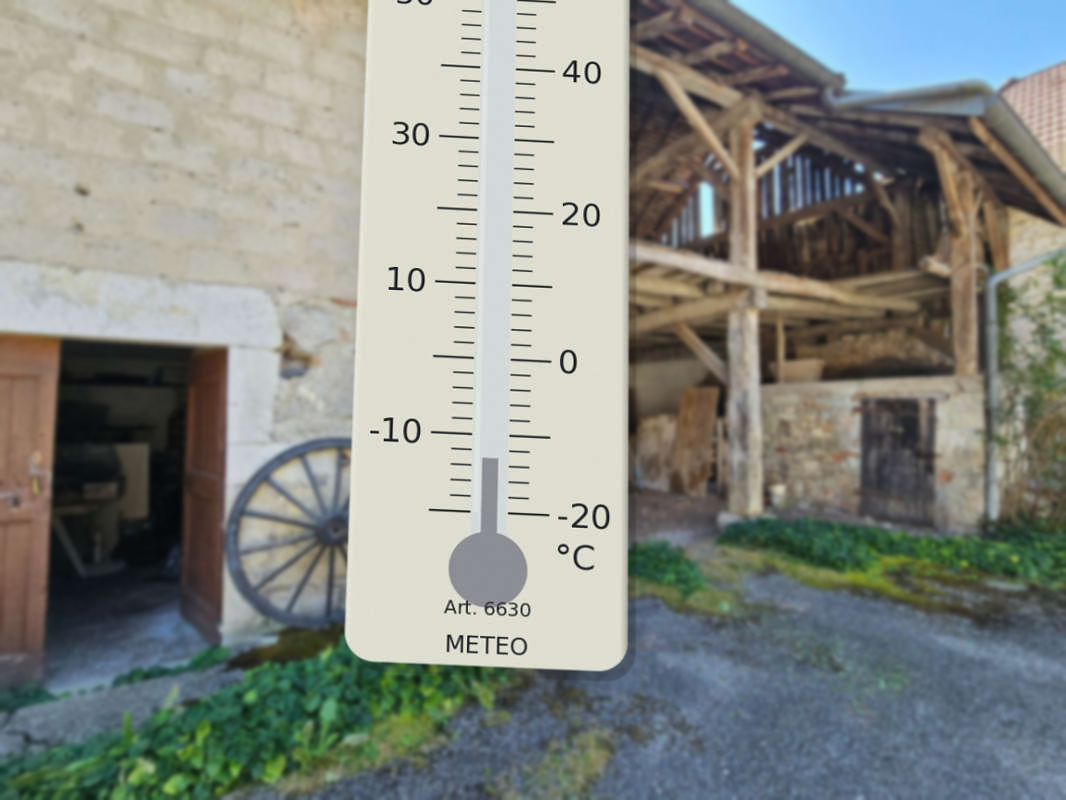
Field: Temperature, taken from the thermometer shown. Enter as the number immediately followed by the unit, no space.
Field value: -13°C
